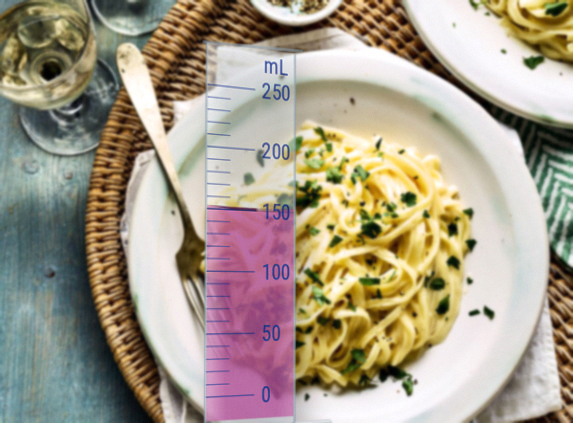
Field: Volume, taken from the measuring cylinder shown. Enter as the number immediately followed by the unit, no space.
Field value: 150mL
